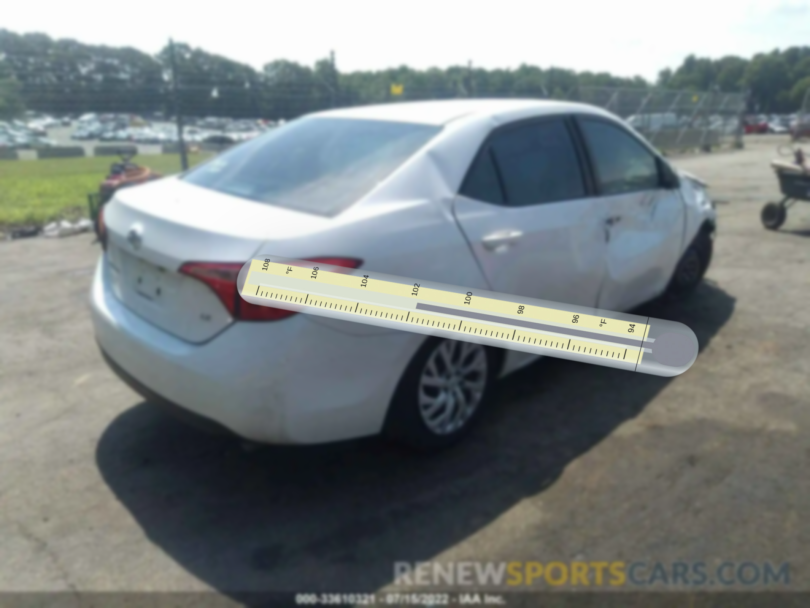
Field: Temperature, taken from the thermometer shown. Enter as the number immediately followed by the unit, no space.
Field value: 101.8°F
